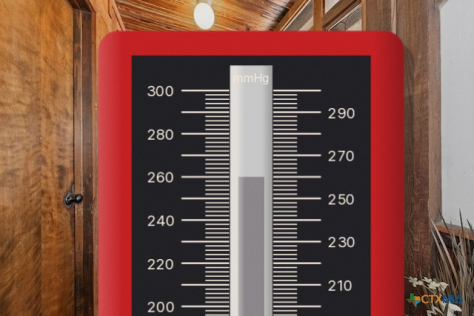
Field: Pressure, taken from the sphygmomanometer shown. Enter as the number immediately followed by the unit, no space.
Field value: 260mmHg
